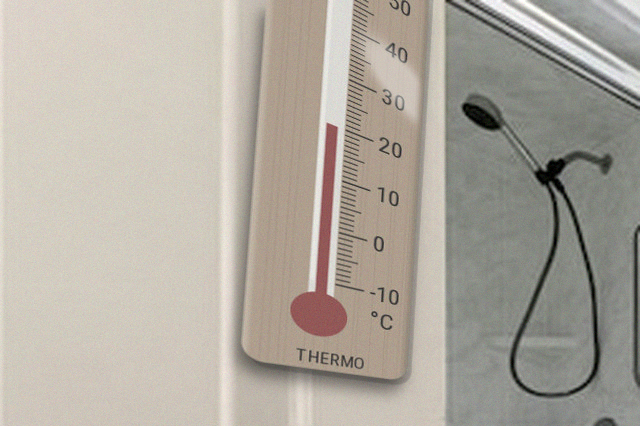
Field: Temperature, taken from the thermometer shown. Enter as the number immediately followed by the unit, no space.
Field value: 20°C
